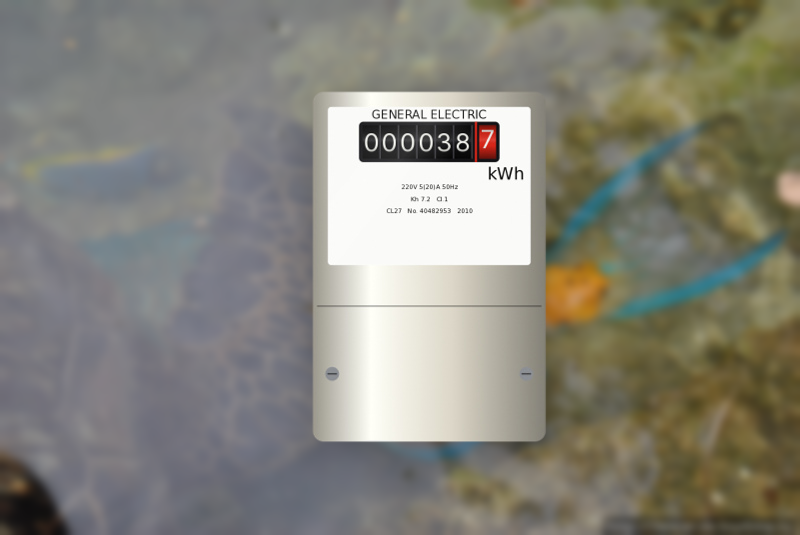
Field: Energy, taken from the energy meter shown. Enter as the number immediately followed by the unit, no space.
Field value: 38.7kWh
